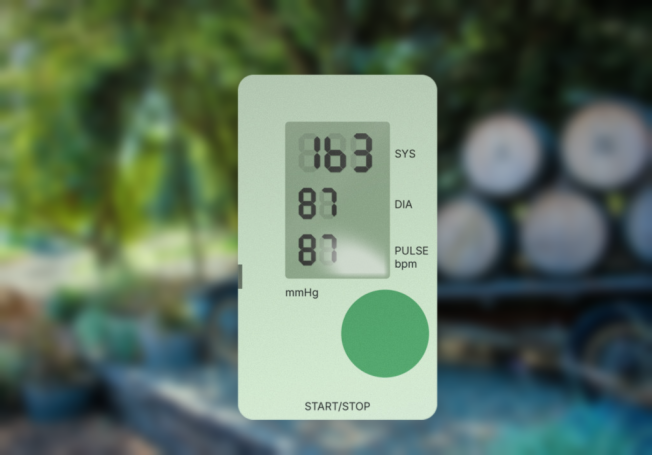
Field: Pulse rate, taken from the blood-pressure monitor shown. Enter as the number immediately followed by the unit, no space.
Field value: 87bpm
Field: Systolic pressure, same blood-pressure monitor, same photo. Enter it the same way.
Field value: 163mmHg
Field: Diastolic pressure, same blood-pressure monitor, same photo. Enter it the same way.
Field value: 87mmHg
